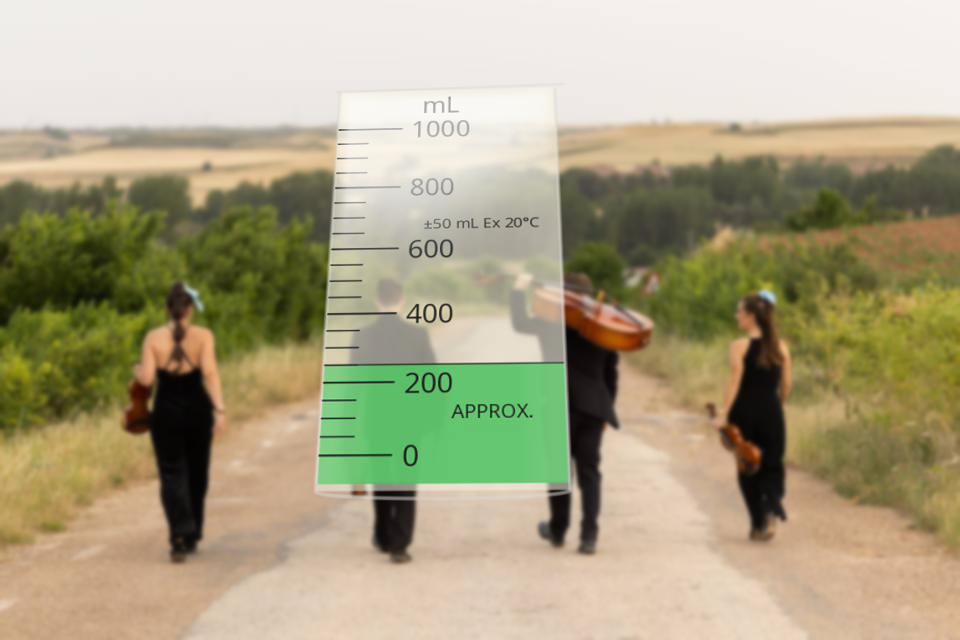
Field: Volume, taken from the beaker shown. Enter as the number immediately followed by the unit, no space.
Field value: 250mL
